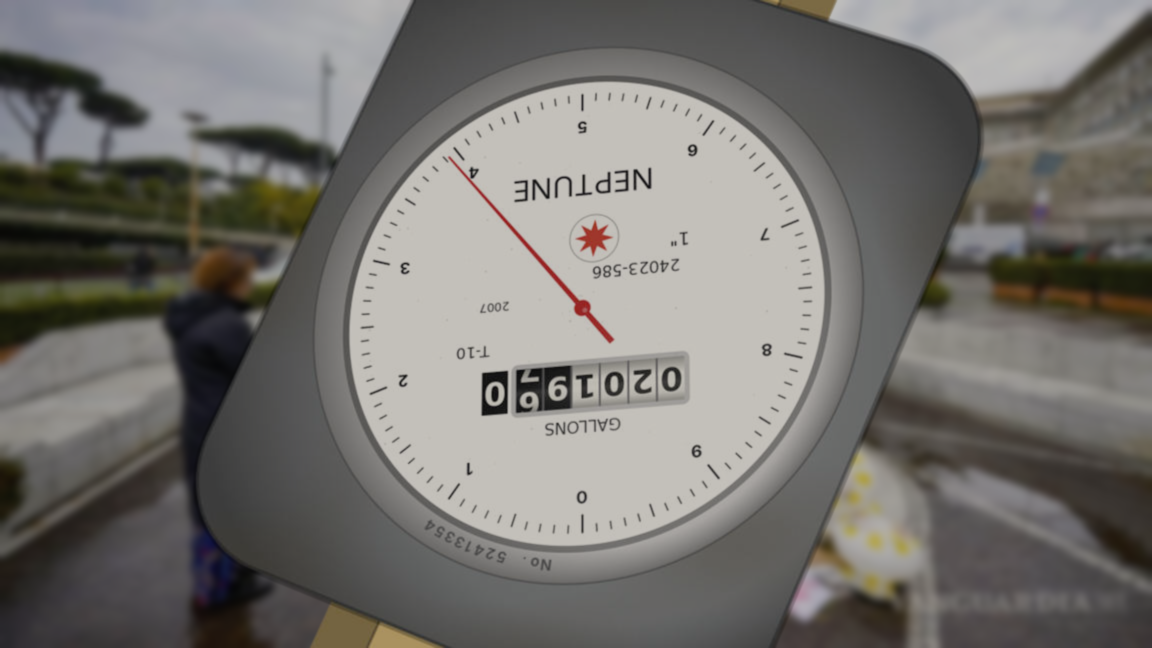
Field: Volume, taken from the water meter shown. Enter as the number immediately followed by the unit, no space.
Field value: 201963.9gal
